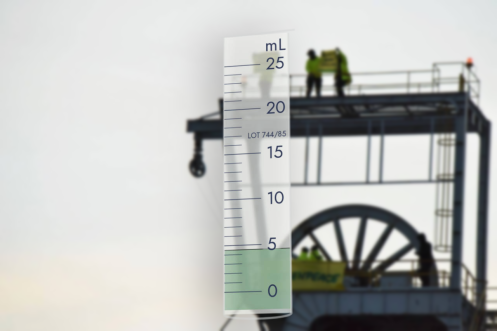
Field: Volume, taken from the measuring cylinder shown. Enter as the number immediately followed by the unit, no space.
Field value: 4.5mL
